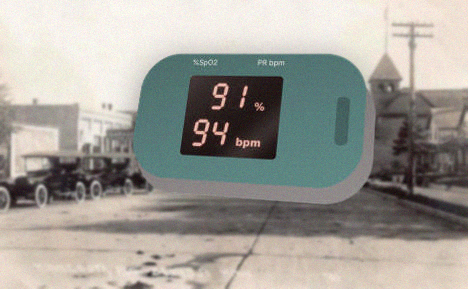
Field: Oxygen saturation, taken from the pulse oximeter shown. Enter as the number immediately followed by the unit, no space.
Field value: 91%
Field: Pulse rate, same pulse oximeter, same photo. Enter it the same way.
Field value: 94bpm
